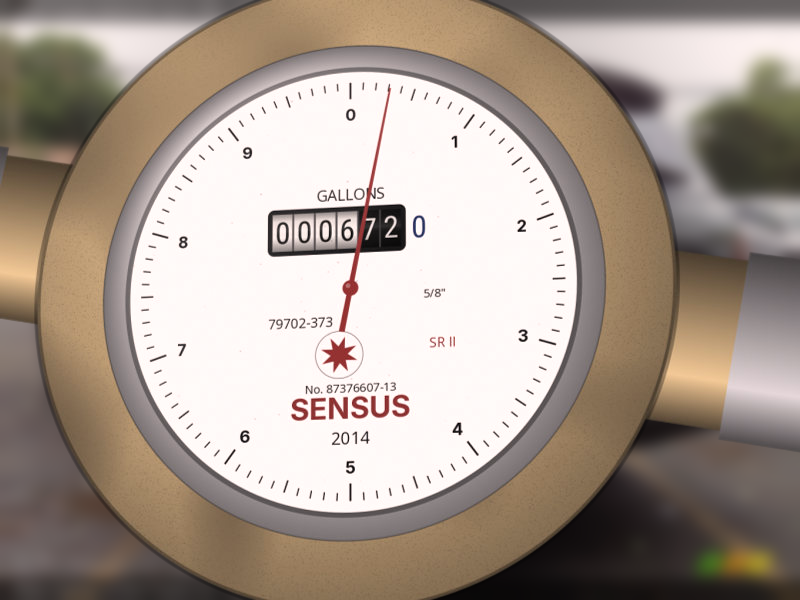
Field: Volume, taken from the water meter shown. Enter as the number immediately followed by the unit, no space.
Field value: 6720.3gal
